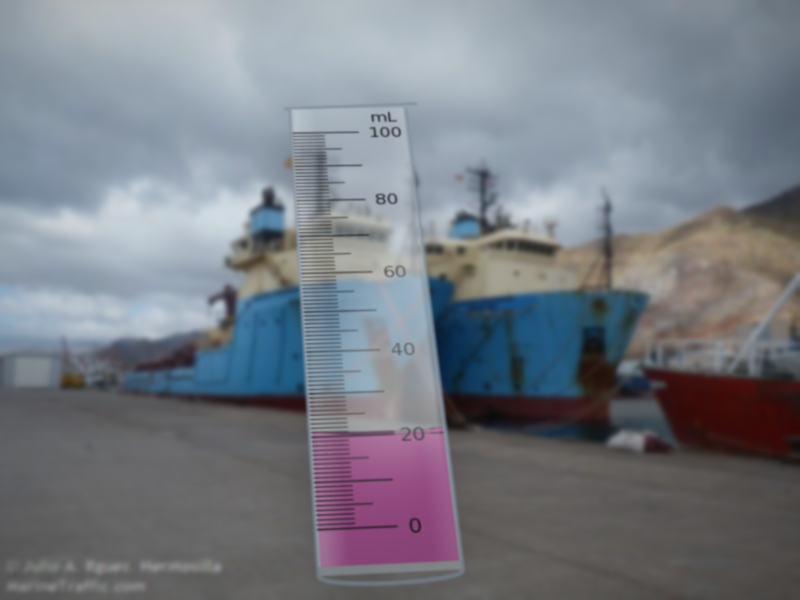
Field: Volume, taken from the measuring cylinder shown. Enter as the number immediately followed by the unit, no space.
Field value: 20mL
